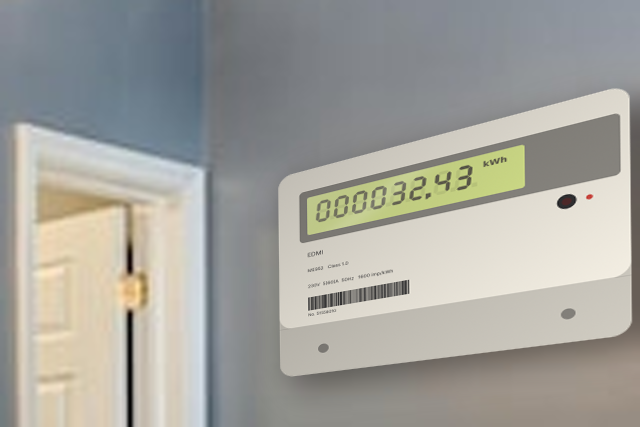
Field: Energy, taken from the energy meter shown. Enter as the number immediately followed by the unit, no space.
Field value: 32.43kWh
